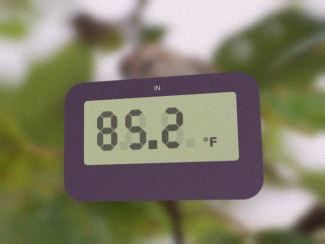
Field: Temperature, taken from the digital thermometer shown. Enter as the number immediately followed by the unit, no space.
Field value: 85.2°F
